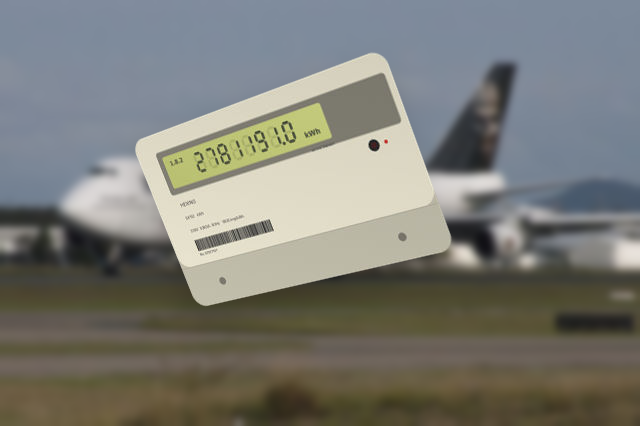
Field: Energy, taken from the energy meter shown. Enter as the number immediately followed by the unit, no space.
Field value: 2781191.0kWh
